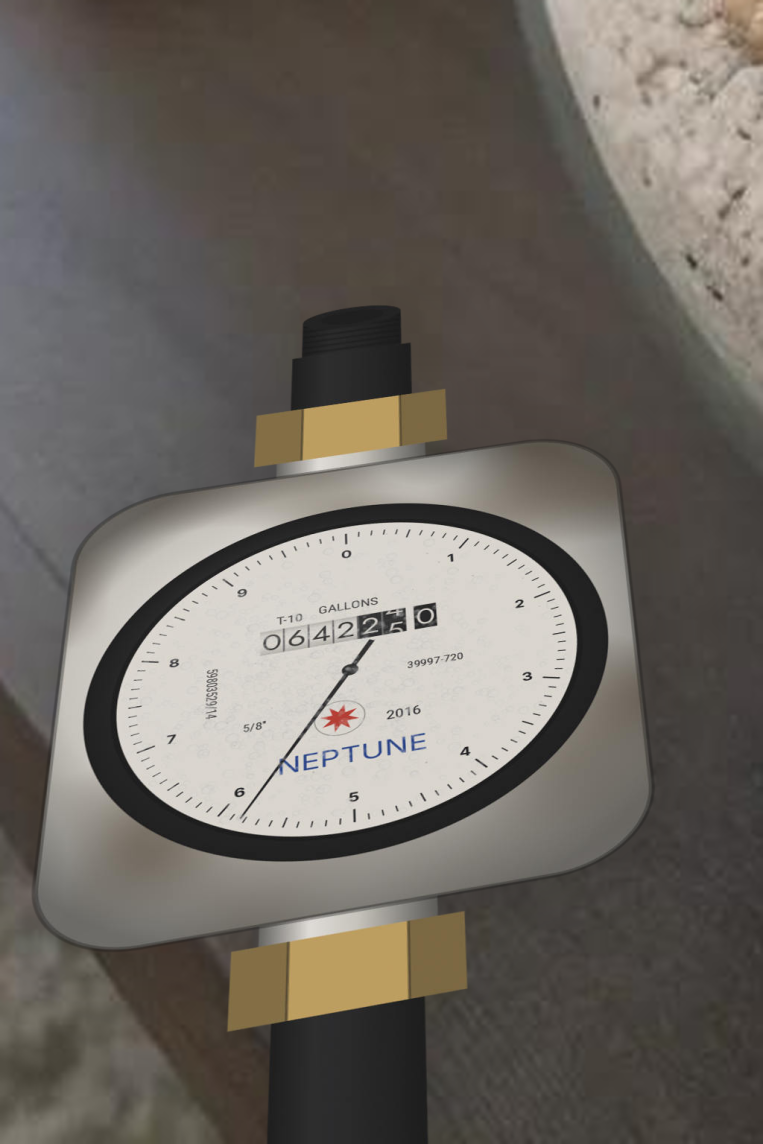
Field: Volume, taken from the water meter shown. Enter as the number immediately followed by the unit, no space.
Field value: 642245.8gal
